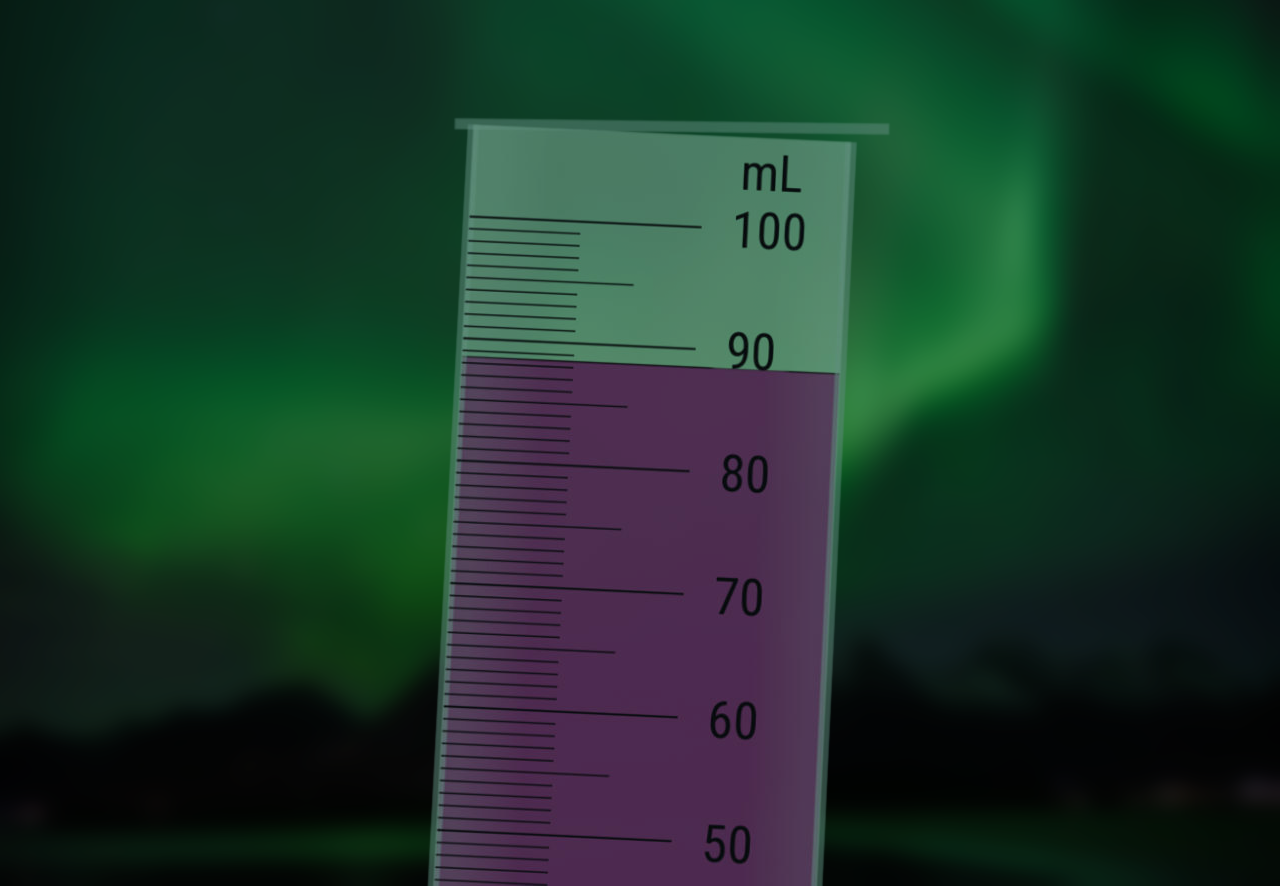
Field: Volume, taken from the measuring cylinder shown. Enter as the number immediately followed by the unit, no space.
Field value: 88.5mL
